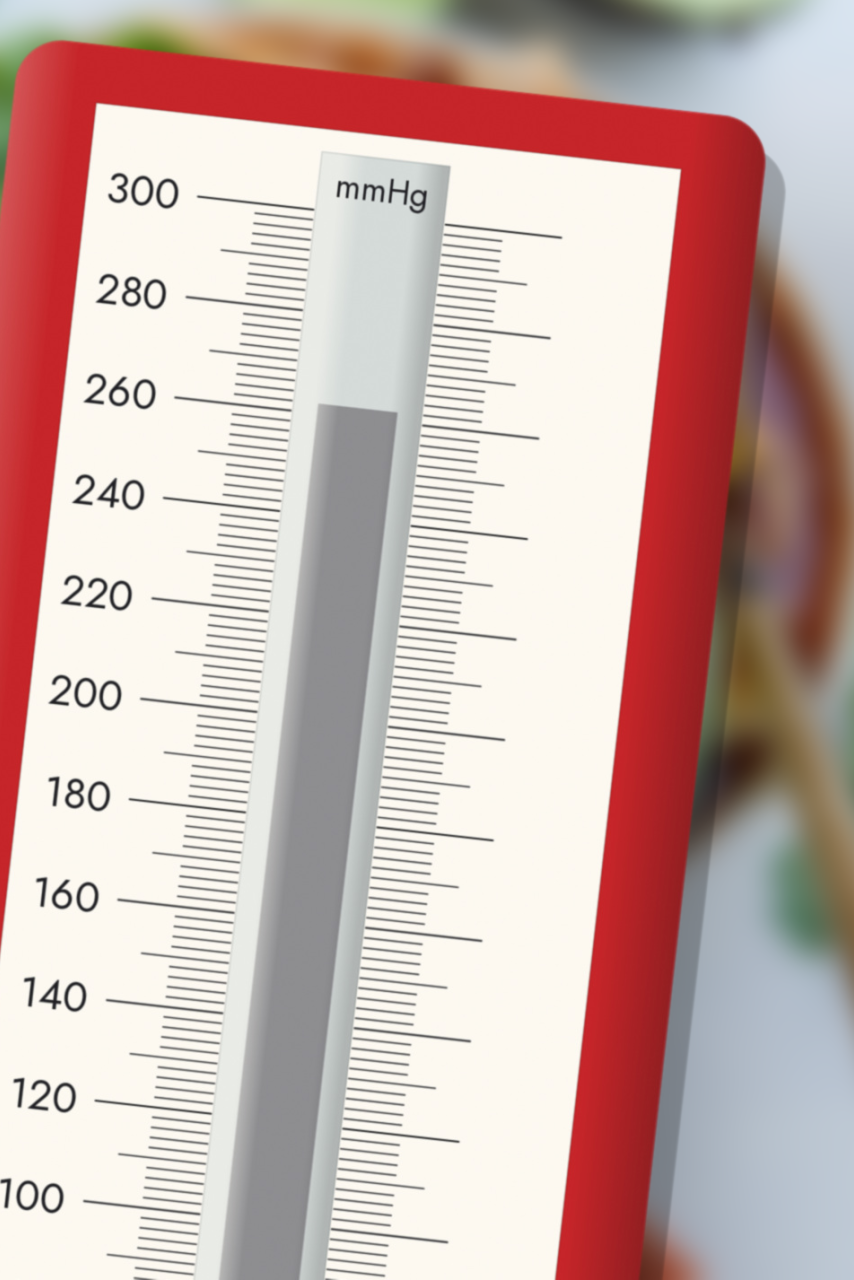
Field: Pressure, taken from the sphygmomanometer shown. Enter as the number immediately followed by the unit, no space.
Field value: 262mmHg
